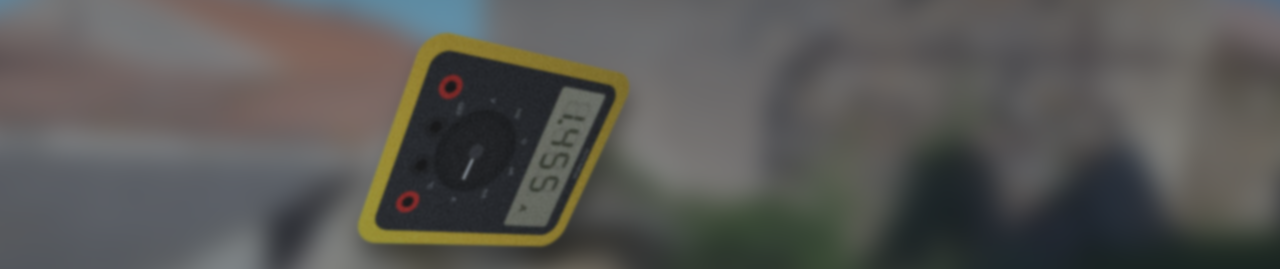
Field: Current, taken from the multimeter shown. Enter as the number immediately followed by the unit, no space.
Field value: 1.455A
